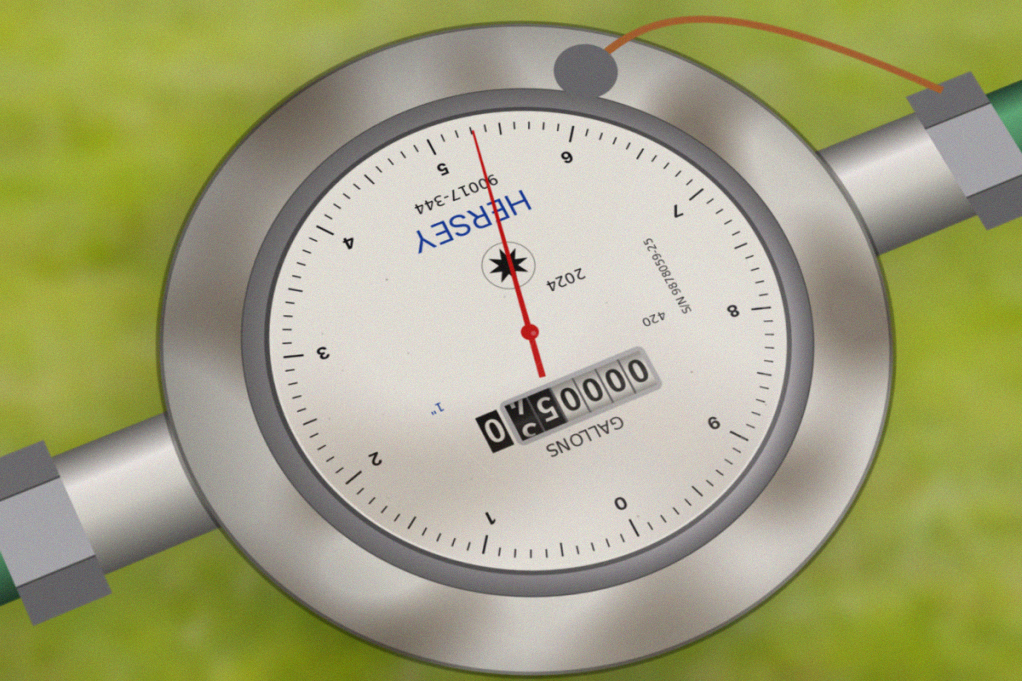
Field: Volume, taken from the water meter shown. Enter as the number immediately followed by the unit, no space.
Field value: 535.3gal
